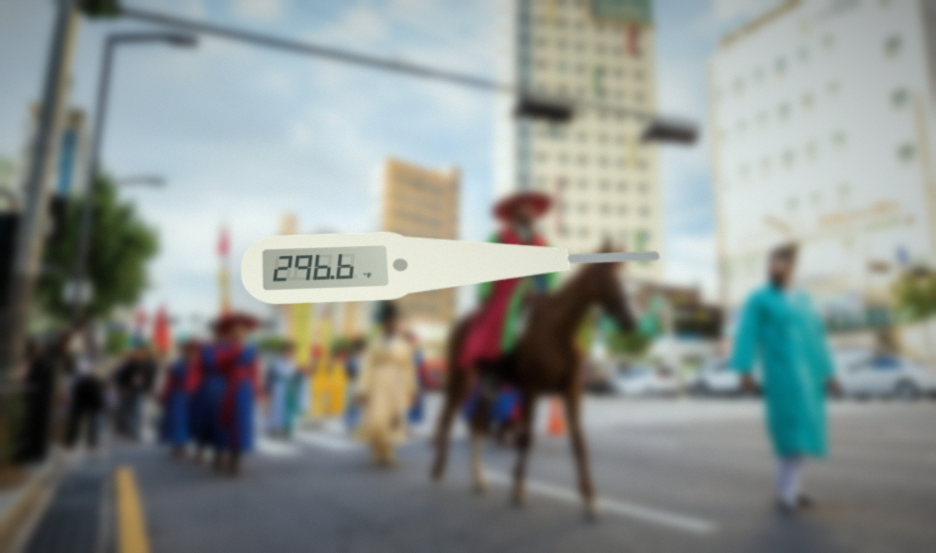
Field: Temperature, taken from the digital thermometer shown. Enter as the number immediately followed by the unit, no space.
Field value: 296.6°F
